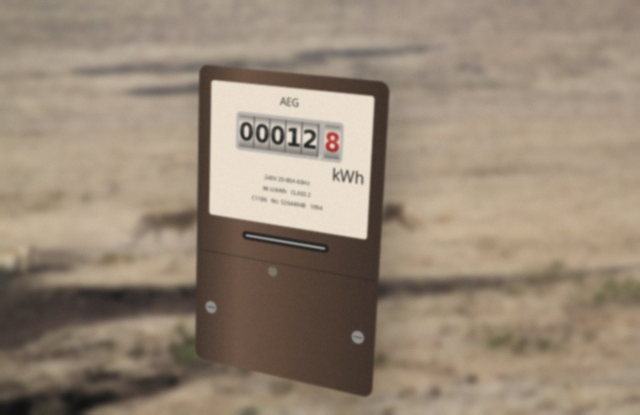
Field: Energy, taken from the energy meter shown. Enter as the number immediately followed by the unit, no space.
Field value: 12.8kWh
